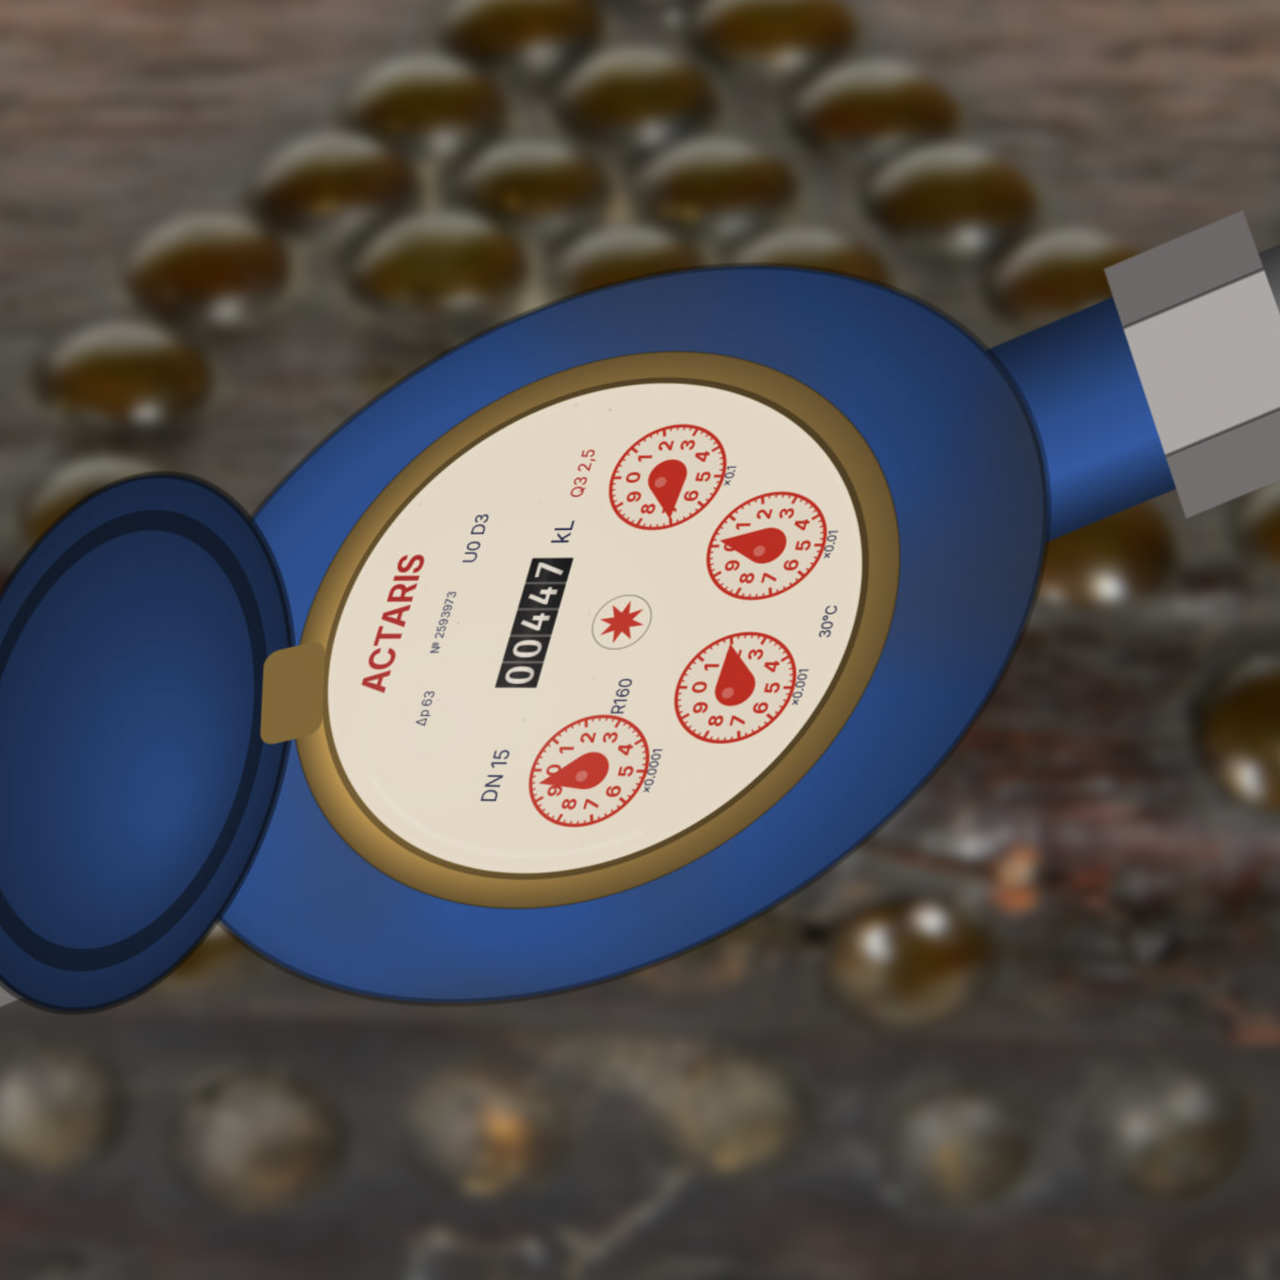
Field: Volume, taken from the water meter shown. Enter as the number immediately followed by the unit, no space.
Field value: 447.7019kL
